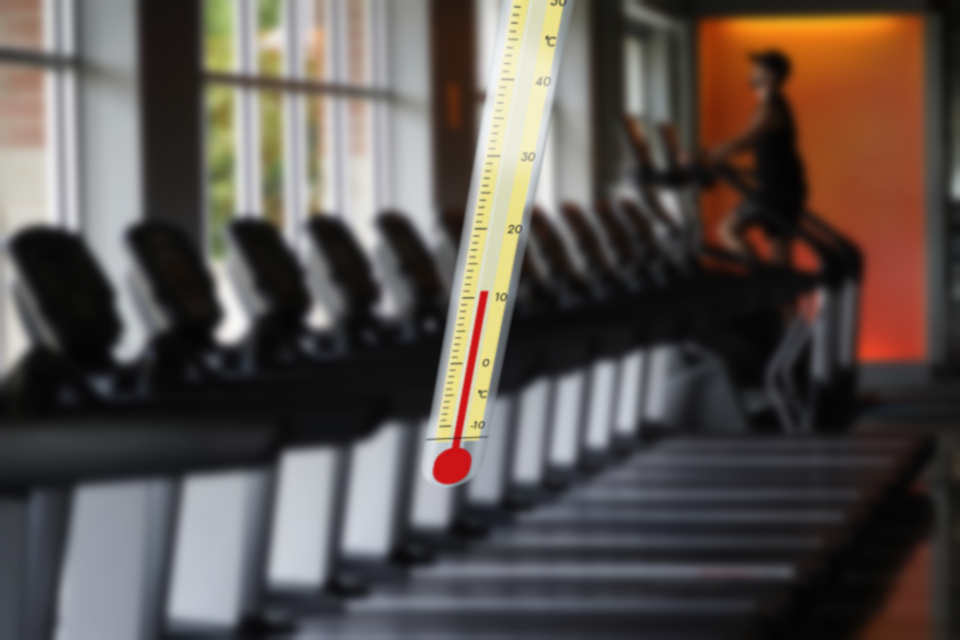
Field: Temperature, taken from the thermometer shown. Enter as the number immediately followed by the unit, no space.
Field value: 11°C
